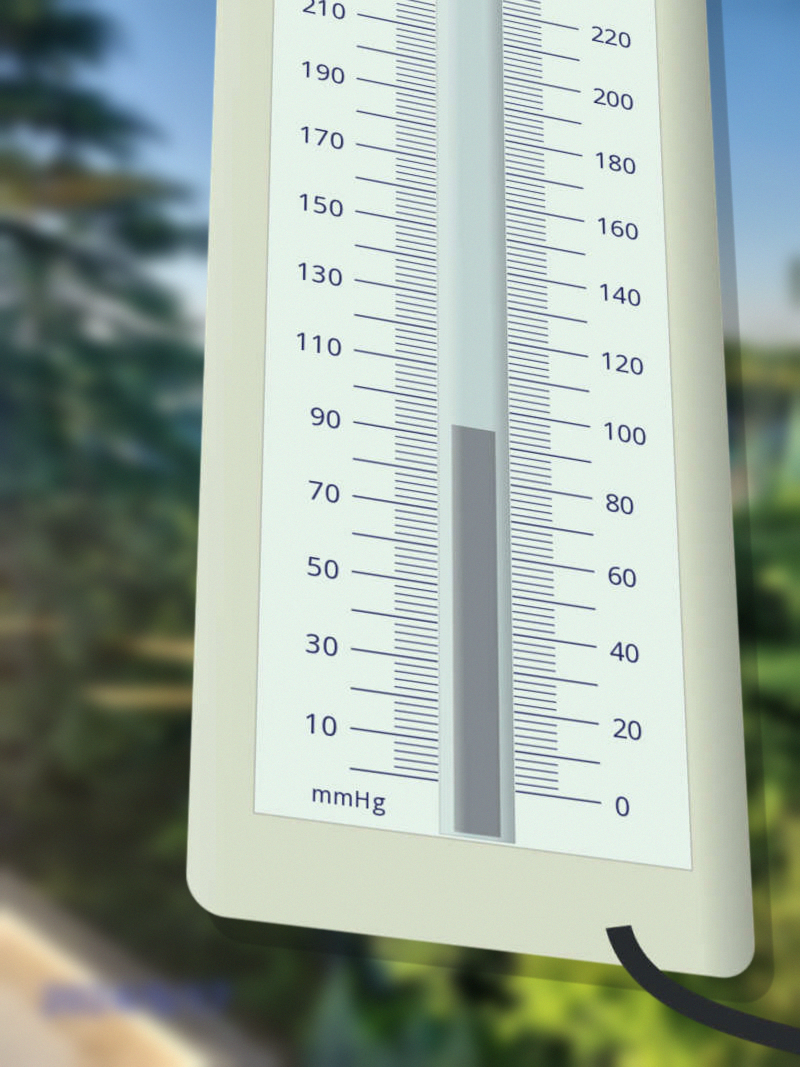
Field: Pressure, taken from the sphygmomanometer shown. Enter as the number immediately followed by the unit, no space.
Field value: 94mmHg
